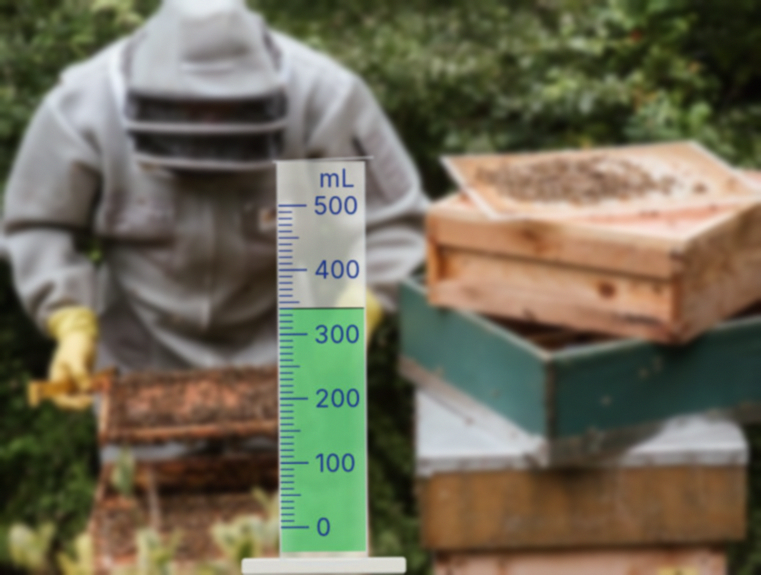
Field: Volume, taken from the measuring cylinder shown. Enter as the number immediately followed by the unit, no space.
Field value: 340mL
